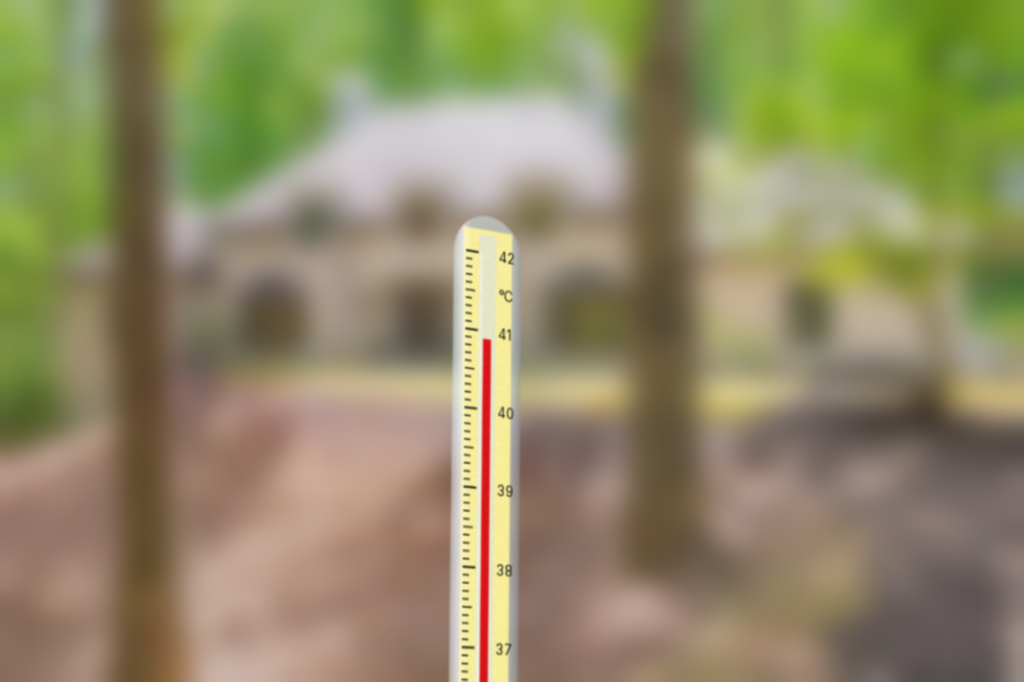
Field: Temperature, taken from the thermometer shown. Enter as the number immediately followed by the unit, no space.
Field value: 40.9°C
